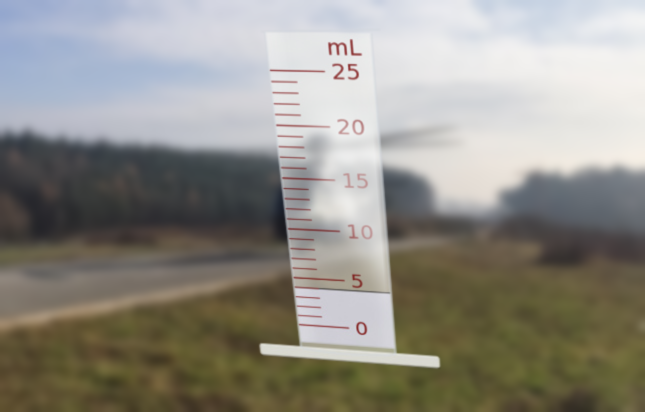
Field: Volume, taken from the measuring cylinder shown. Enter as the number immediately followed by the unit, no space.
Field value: 4mL
